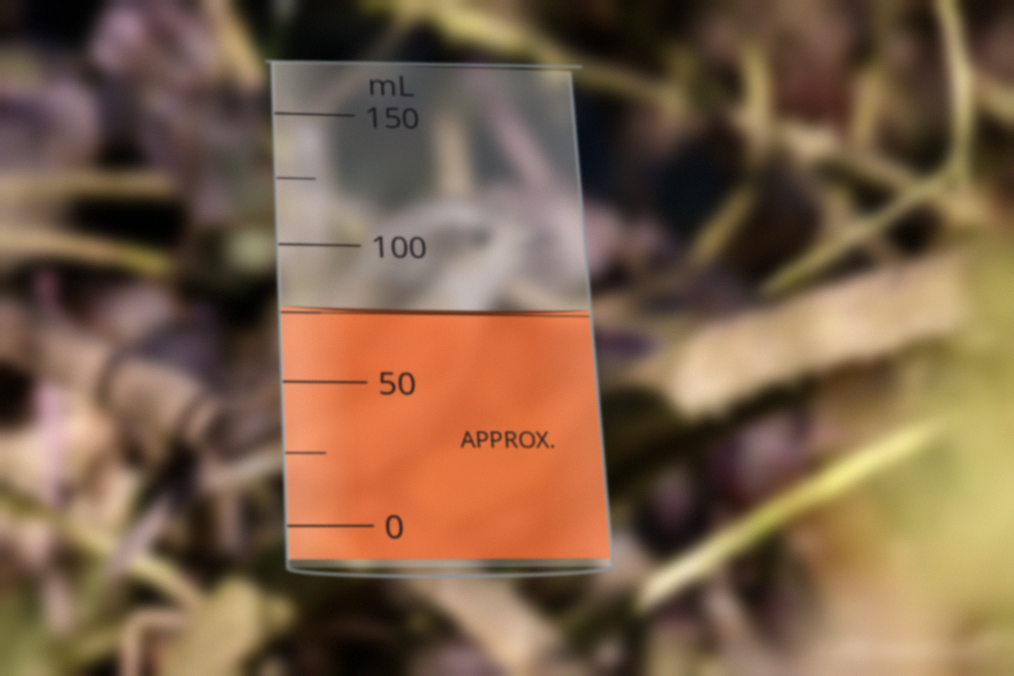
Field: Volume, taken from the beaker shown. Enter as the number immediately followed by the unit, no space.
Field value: 75mL
